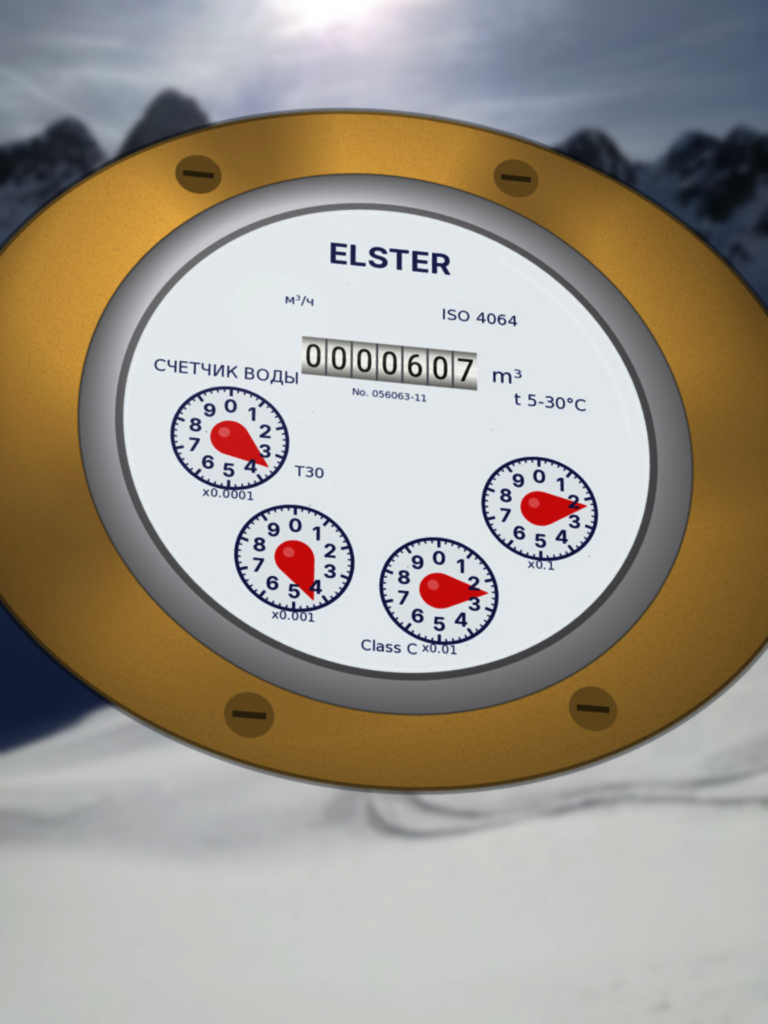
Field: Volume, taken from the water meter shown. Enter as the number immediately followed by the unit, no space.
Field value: 607.2243m³
